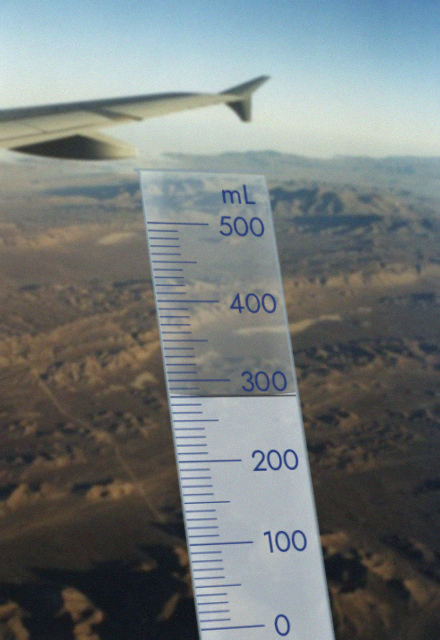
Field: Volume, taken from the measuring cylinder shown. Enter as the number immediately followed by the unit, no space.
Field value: 280mL
